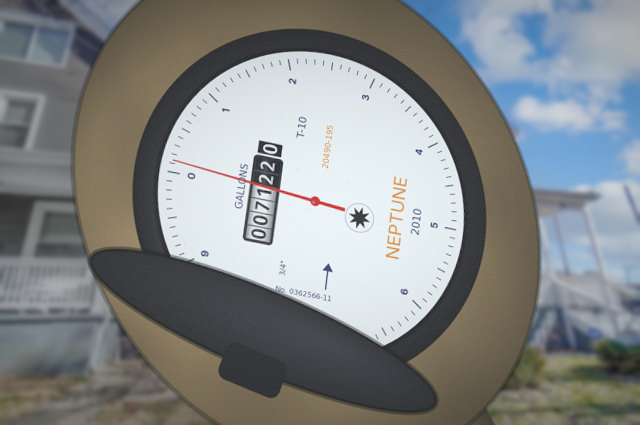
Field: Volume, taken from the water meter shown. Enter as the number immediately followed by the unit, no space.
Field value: 71220.1gal
